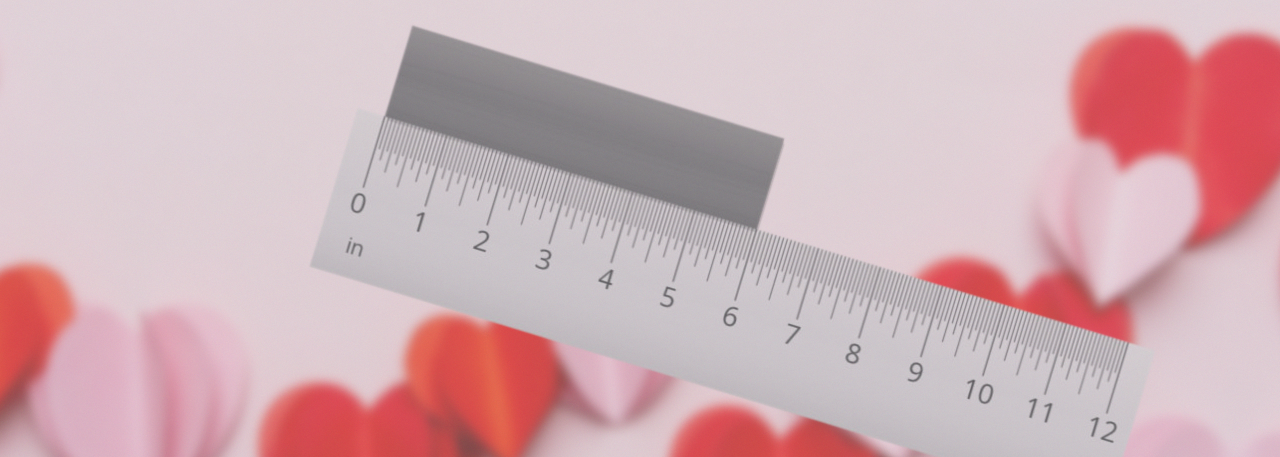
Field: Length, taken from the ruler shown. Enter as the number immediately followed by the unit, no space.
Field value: 6in
